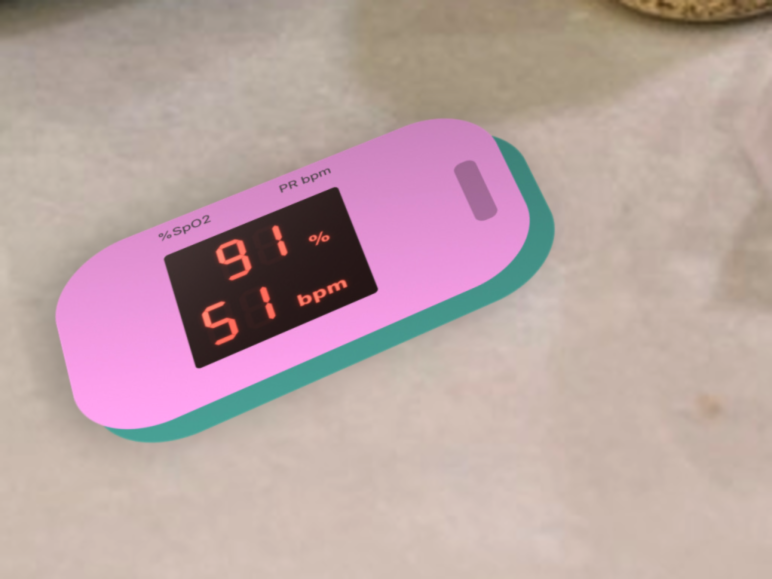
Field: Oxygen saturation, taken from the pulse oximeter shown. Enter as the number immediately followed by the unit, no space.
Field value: 91%
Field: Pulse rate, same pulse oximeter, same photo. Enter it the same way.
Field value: 51bpm
